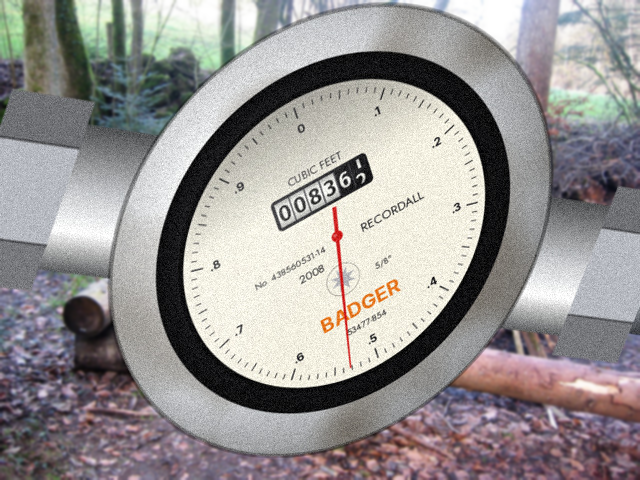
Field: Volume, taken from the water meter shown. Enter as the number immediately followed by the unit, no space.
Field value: 8361.53ft³
